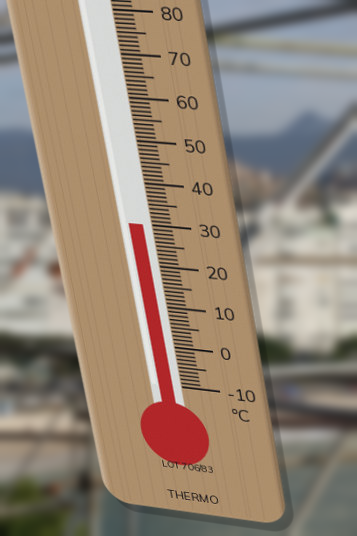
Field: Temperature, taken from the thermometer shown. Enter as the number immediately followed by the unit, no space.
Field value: 30°C
